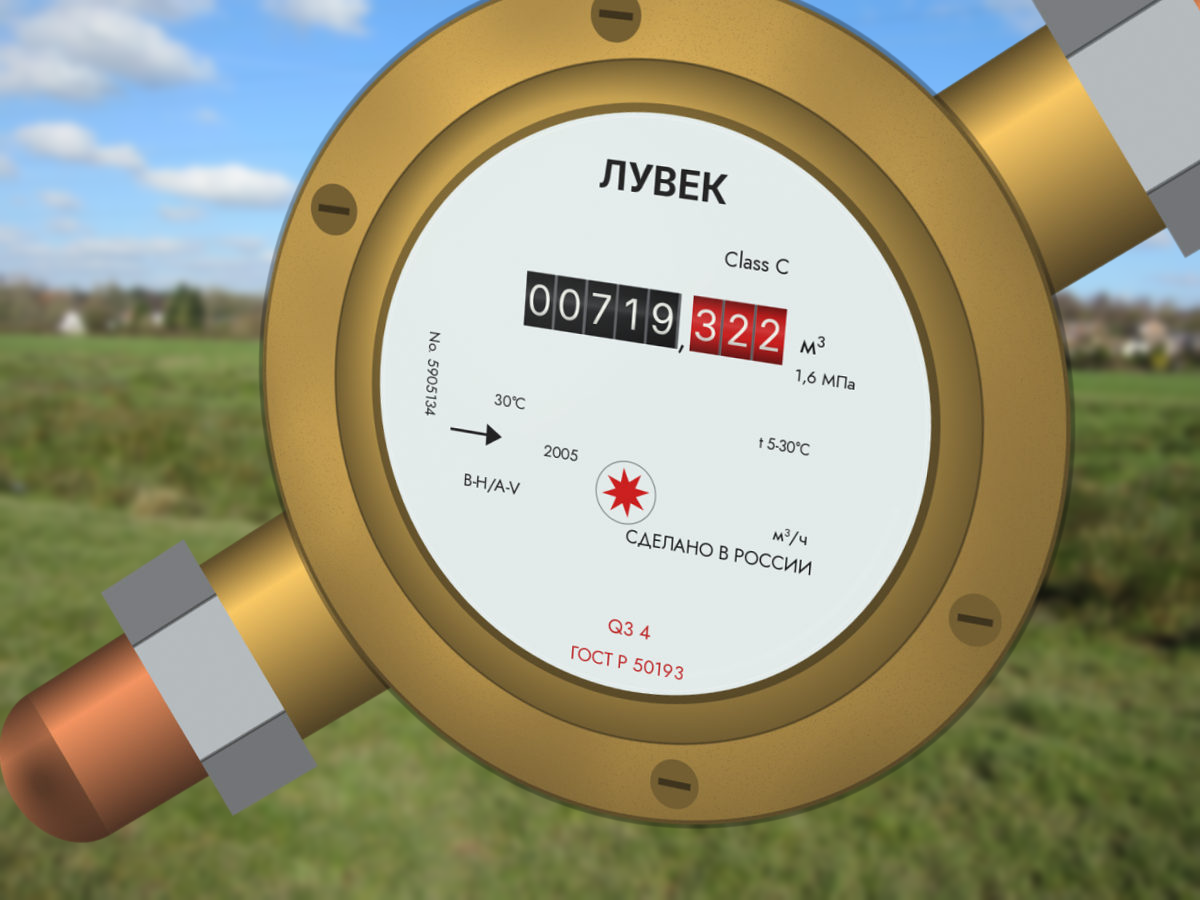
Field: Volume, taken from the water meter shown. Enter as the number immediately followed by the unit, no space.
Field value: 719.322m³
